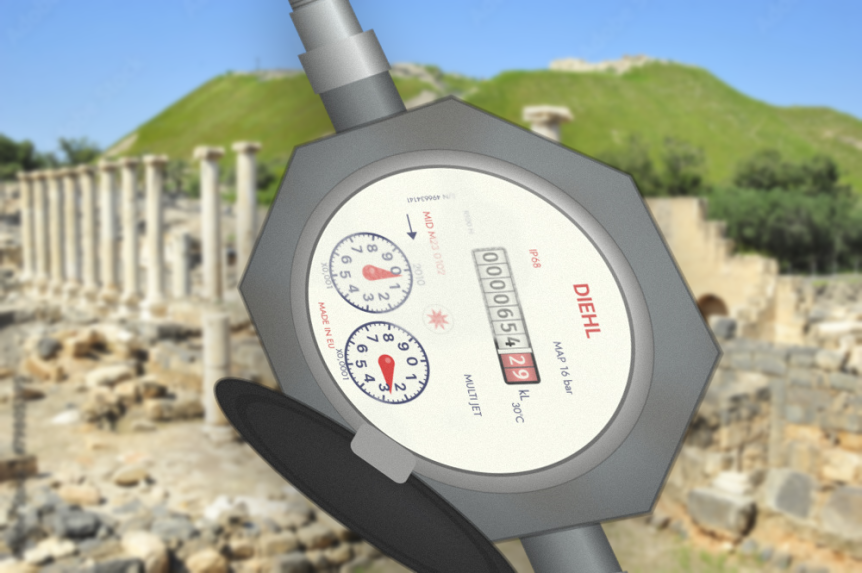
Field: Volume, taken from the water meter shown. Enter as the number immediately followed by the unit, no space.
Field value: 654.2902kL
